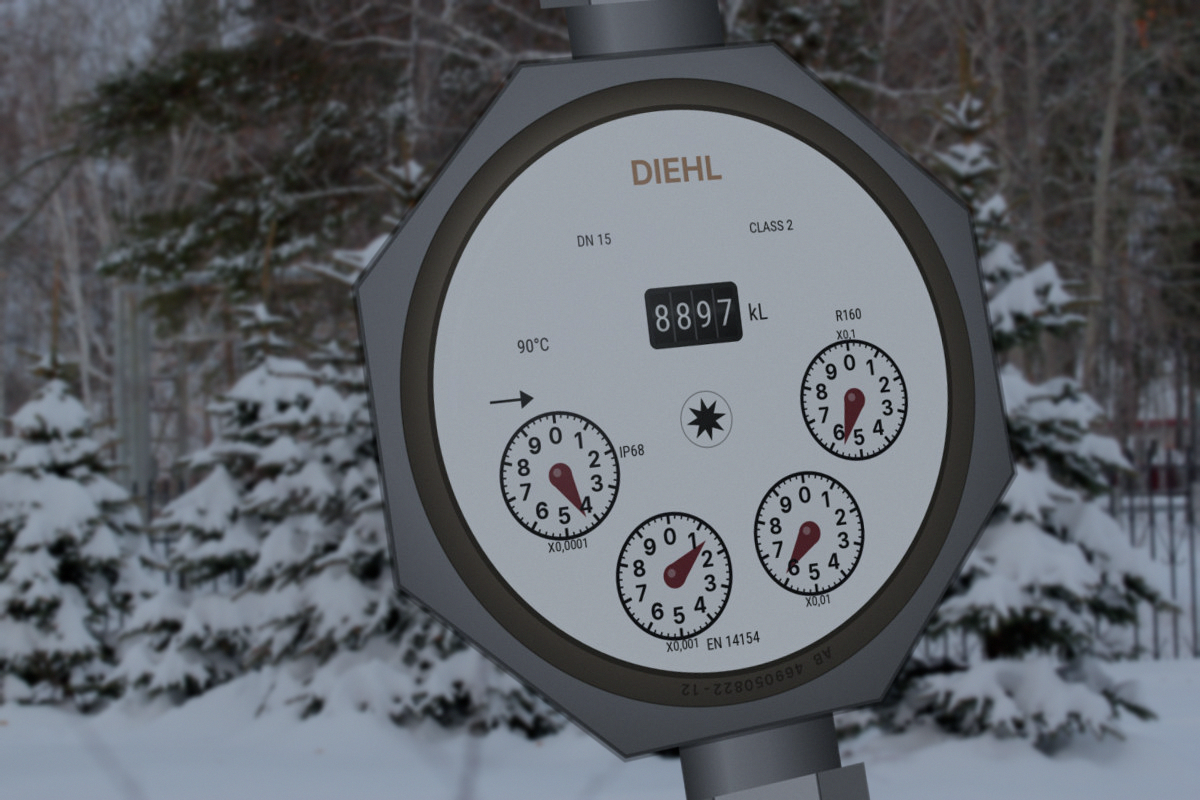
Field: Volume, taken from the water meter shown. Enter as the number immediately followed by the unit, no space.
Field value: 8897.5614kL
